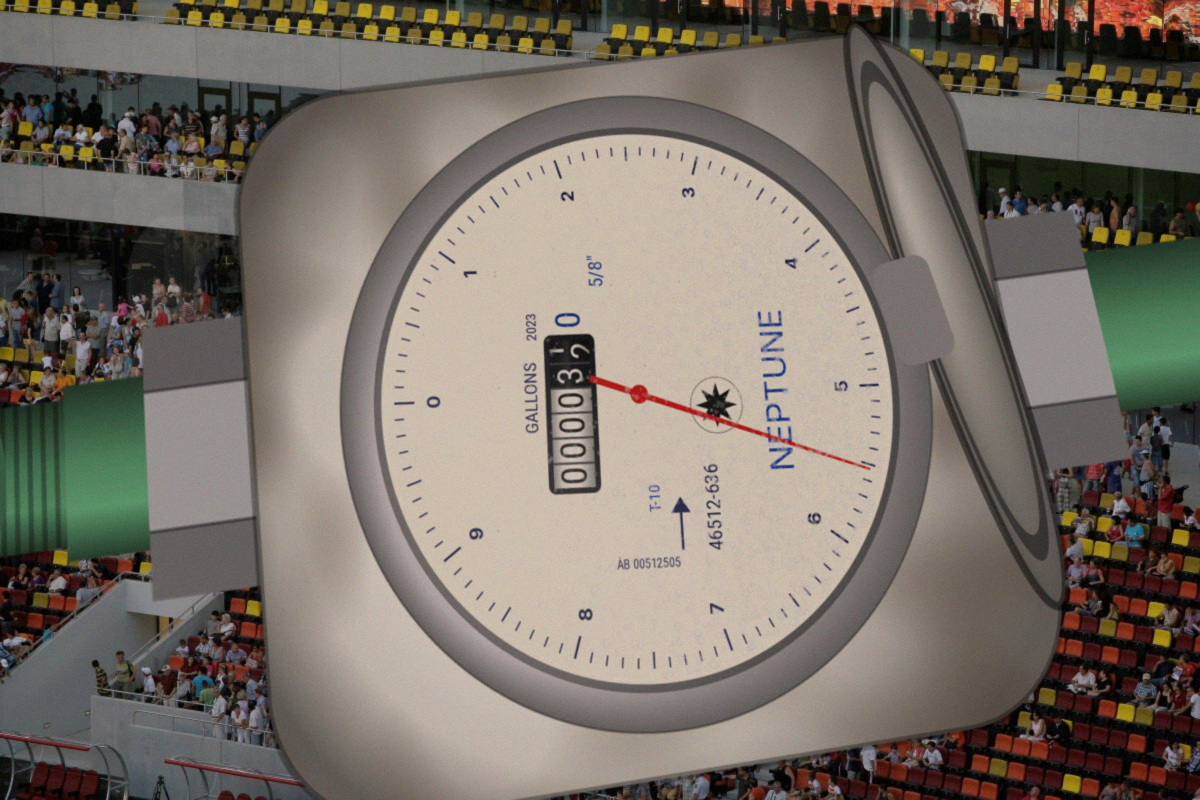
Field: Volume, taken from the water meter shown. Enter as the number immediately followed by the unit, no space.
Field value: 315.5gal
